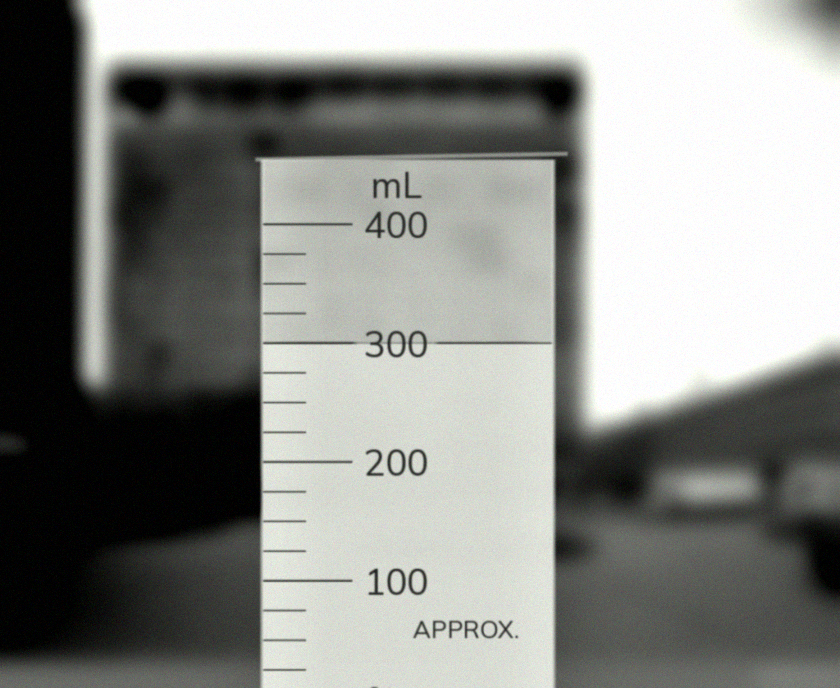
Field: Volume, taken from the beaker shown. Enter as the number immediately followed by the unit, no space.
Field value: 300mL
